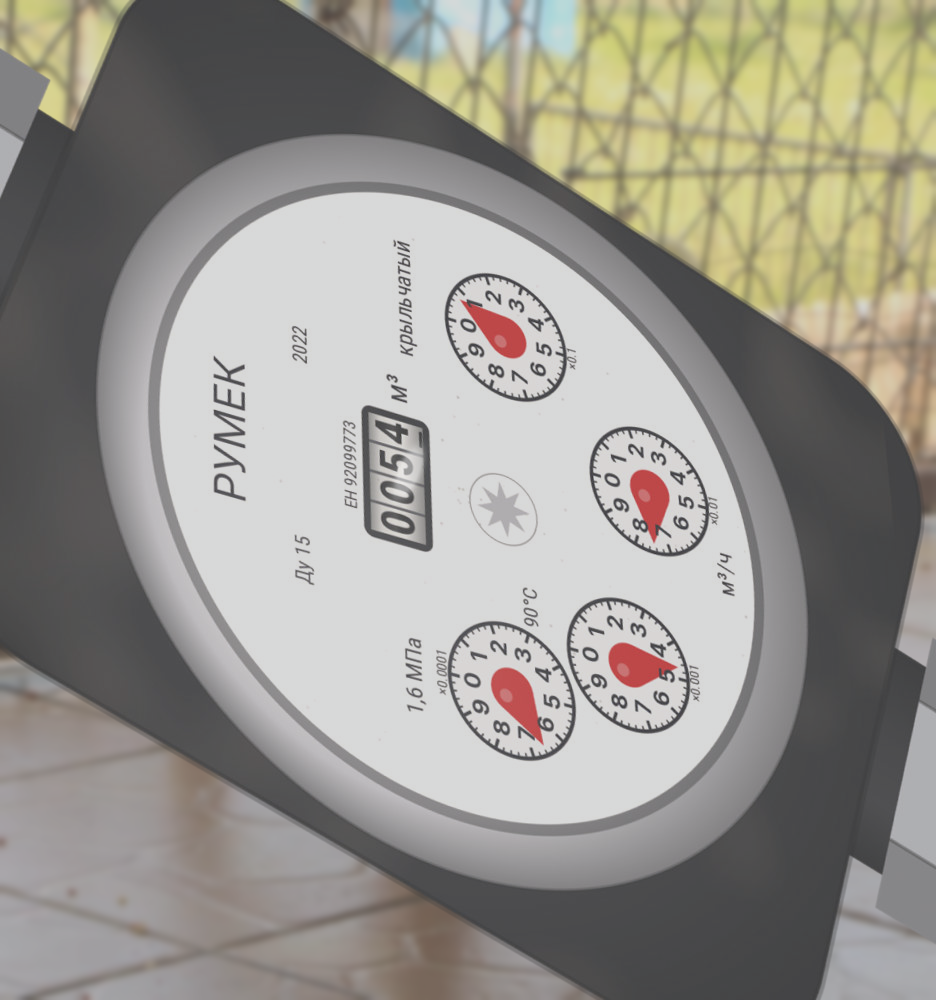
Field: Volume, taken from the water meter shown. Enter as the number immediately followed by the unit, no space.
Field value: 54.0746m³
